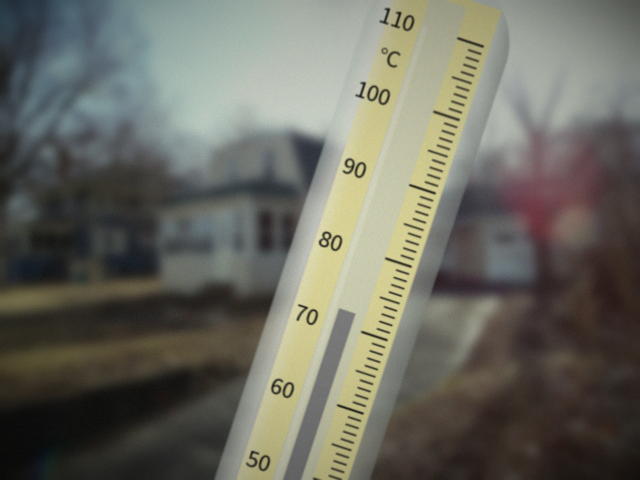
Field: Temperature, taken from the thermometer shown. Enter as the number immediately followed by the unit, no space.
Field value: 72°C
